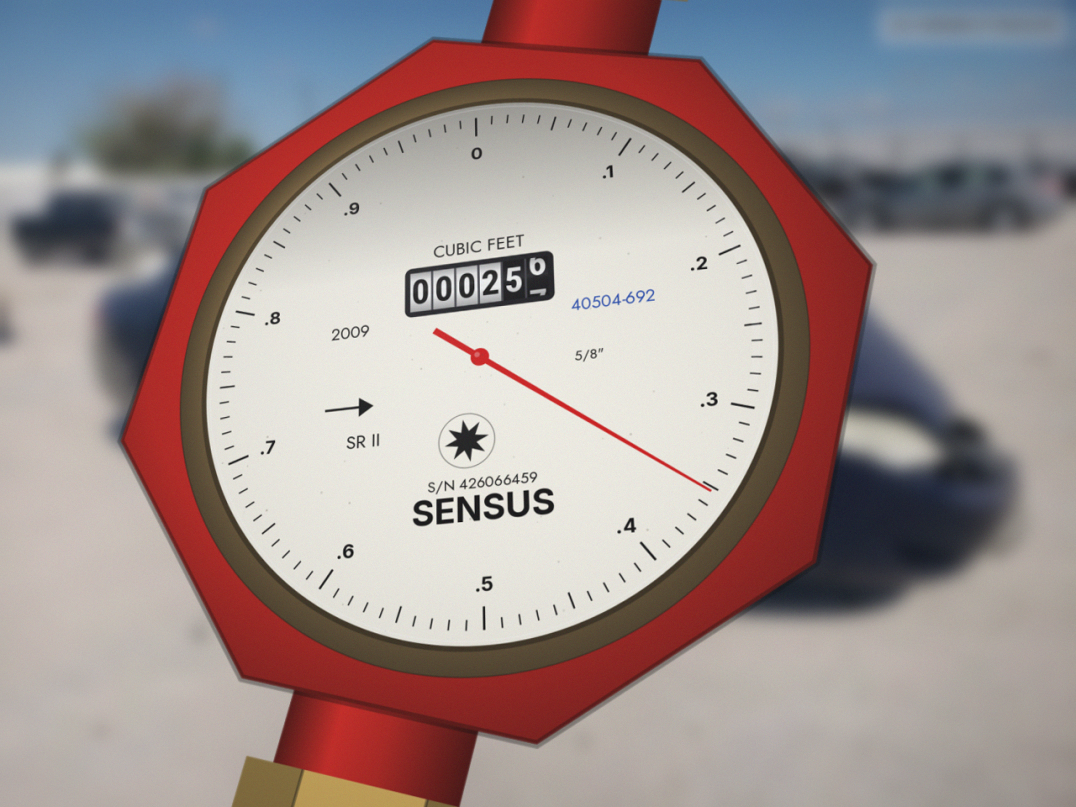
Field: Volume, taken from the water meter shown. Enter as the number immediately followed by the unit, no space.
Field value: 256.35ft³
